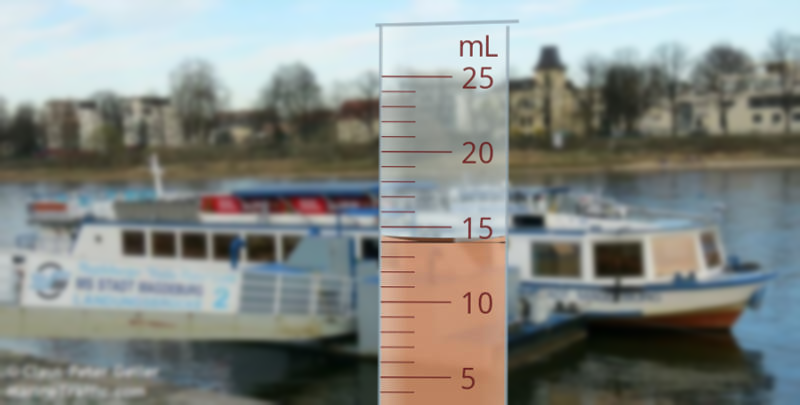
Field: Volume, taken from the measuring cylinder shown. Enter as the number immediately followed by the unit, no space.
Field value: 14mL
